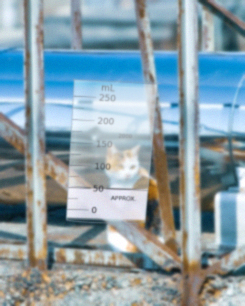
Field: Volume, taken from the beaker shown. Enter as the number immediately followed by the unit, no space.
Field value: 50mL
